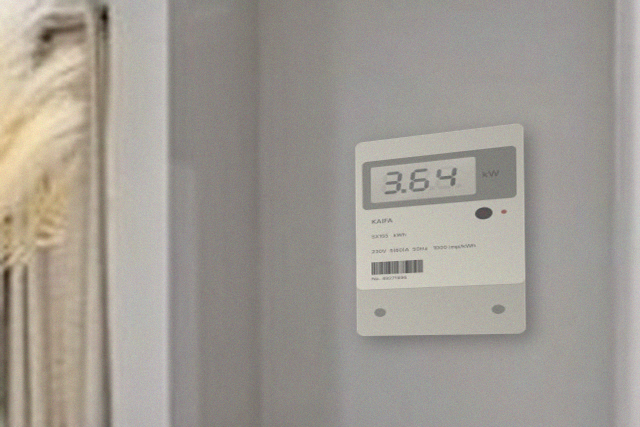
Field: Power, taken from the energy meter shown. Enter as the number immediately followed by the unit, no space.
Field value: 3.64kW
